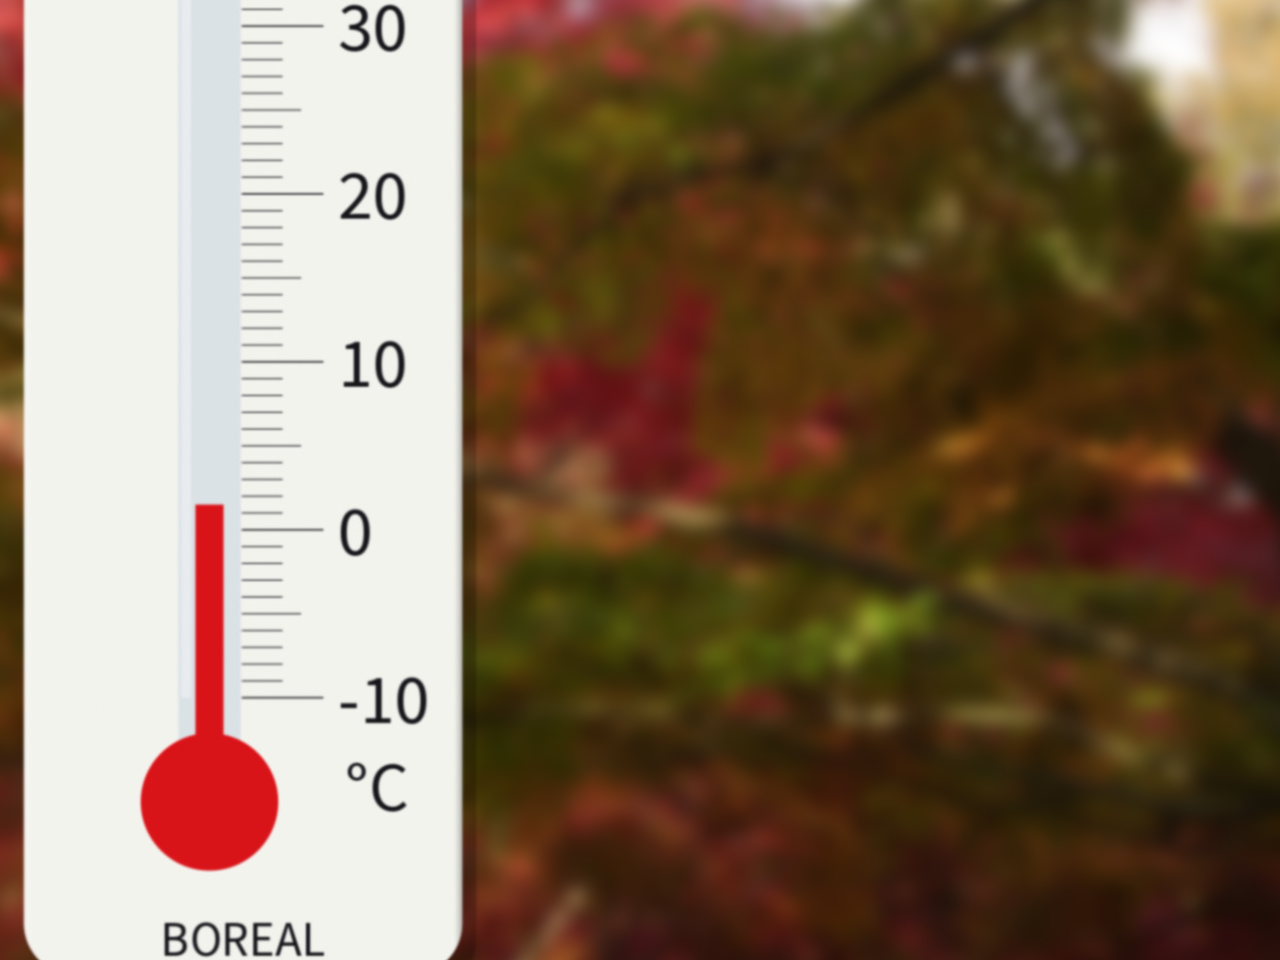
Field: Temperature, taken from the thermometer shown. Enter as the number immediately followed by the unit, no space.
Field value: 1.5°C
